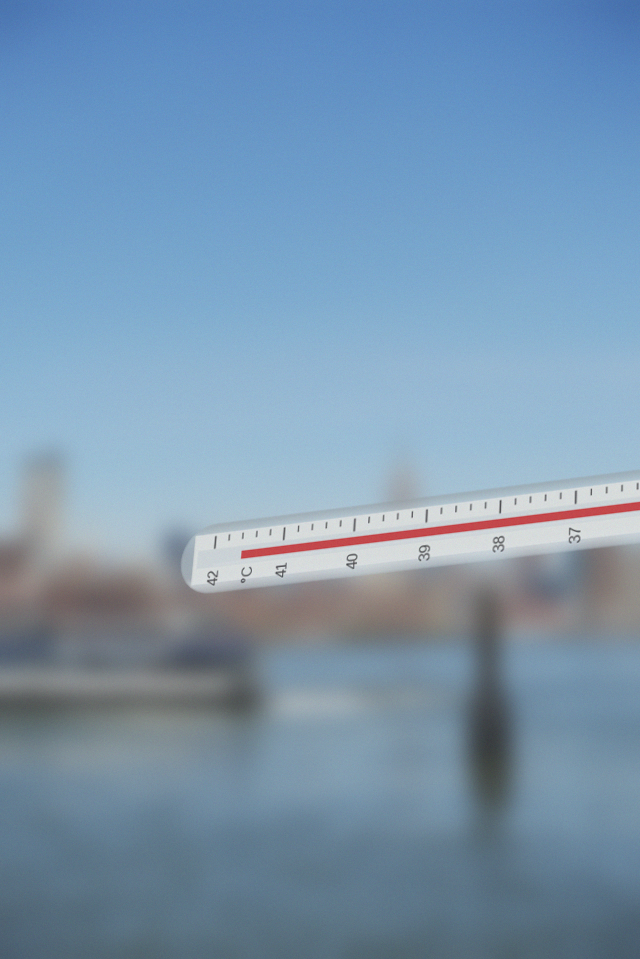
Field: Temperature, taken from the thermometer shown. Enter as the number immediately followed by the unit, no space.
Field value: 41.6°C
